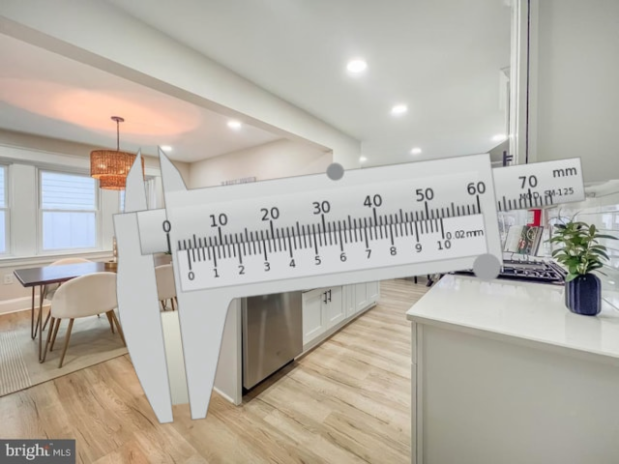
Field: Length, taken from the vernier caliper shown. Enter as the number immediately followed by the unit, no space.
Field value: 3.5mm
